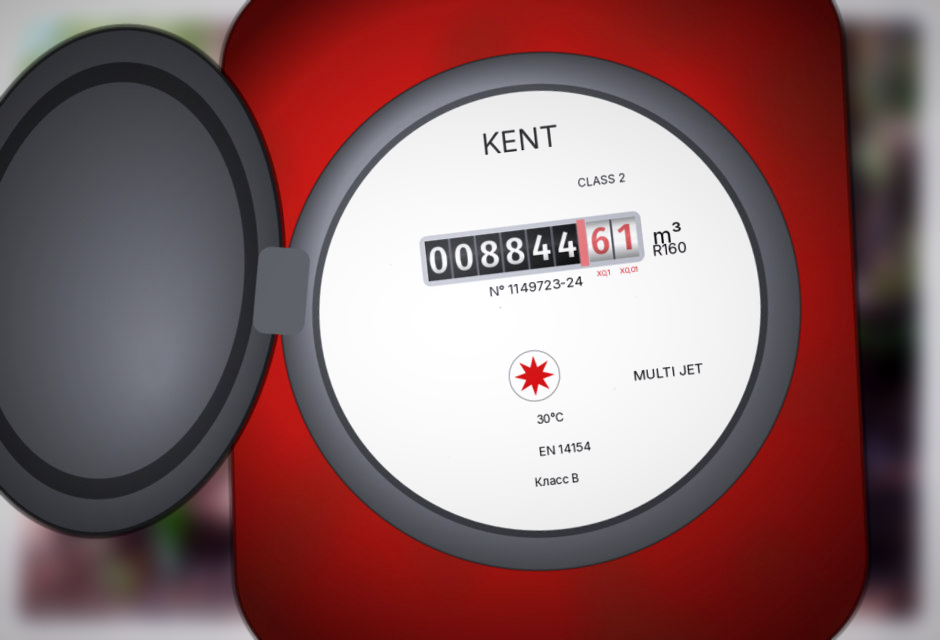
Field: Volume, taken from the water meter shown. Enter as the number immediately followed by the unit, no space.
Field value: 8844.61m³
